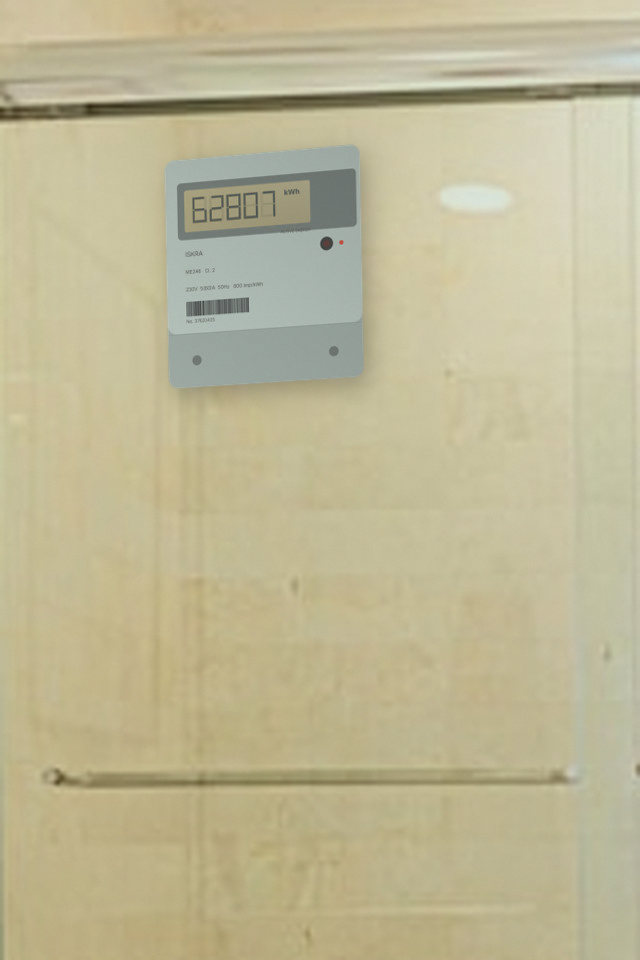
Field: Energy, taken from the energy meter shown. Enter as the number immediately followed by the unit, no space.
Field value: 62807kWh
